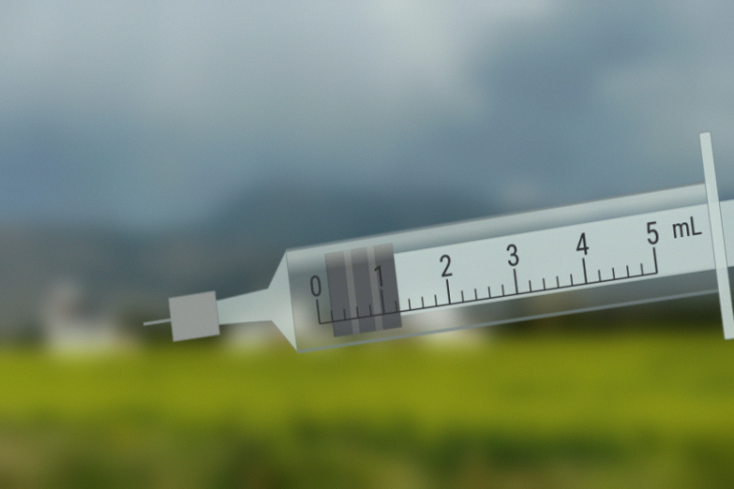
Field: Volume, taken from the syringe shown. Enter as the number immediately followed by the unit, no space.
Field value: 0.2mL
